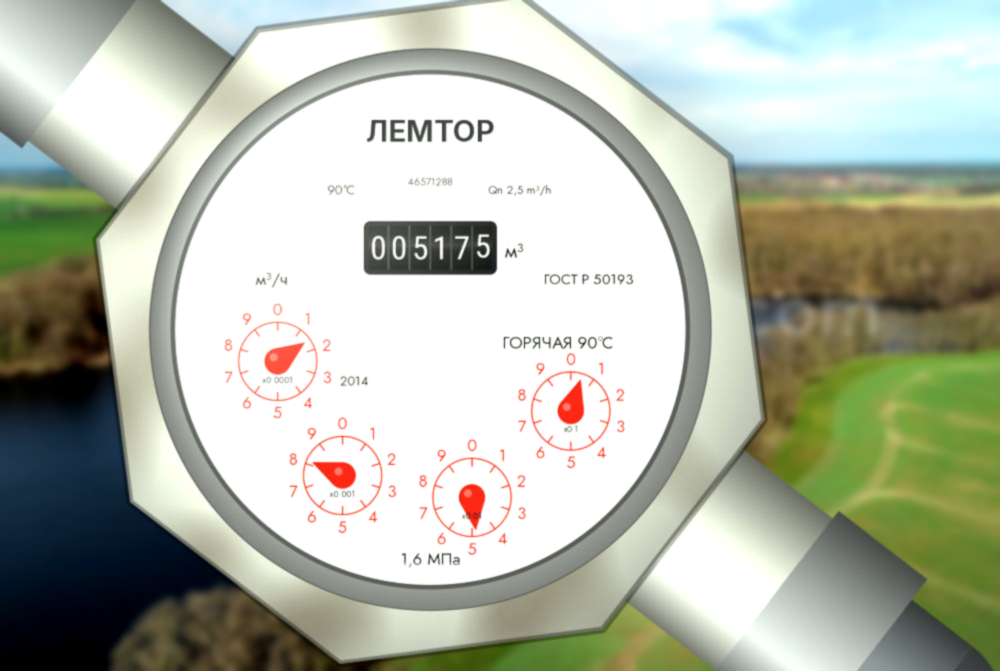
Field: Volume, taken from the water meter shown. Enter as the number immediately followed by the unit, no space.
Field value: 5175.0481m³
